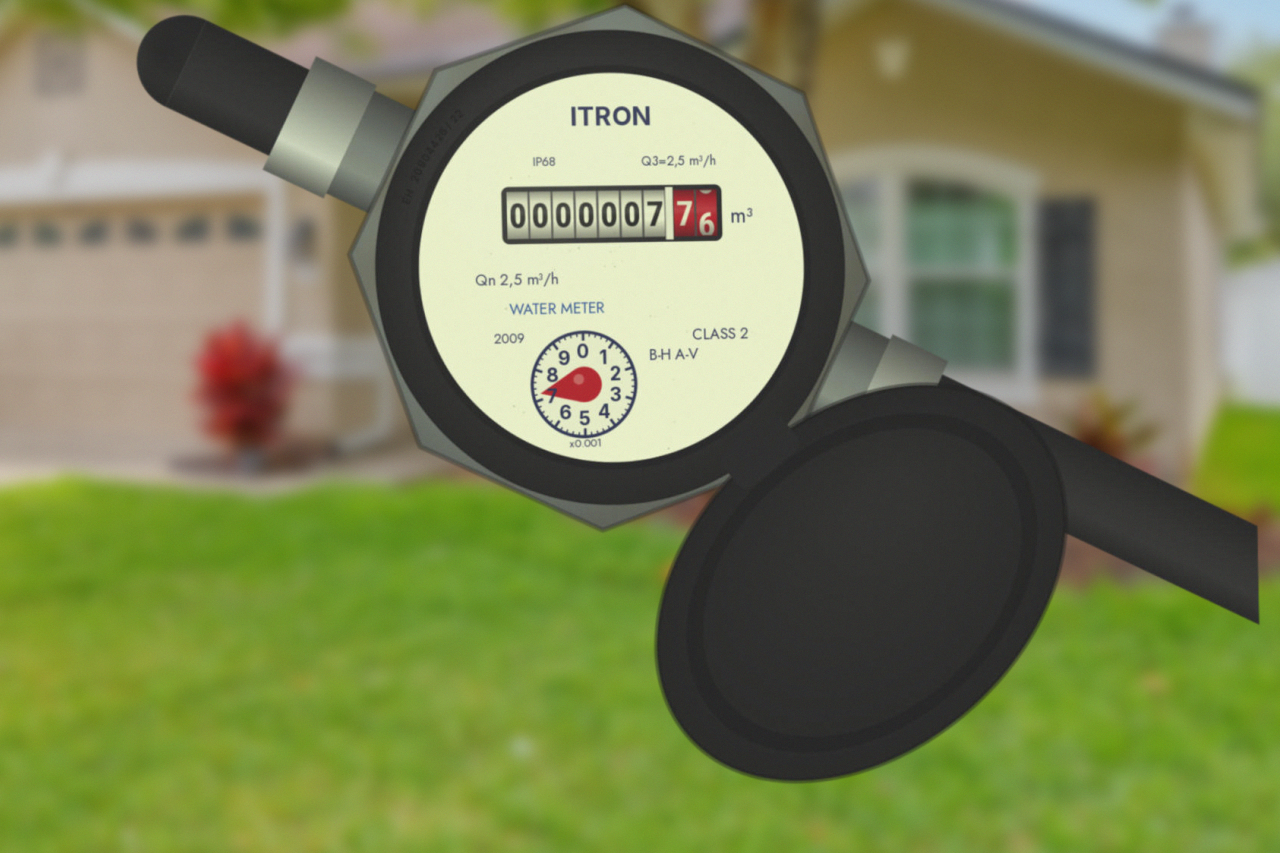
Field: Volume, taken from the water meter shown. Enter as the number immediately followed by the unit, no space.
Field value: 7.757m³
